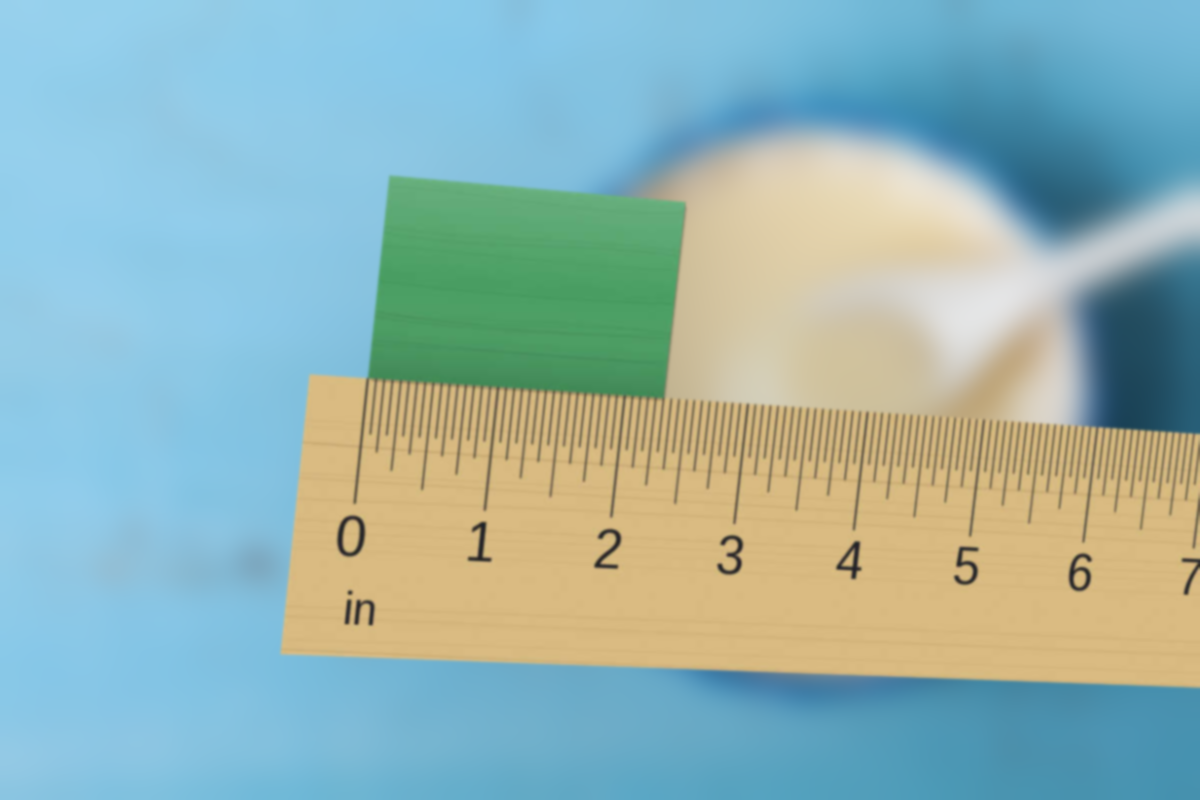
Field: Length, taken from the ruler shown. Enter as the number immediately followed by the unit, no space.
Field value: 2.3125in
